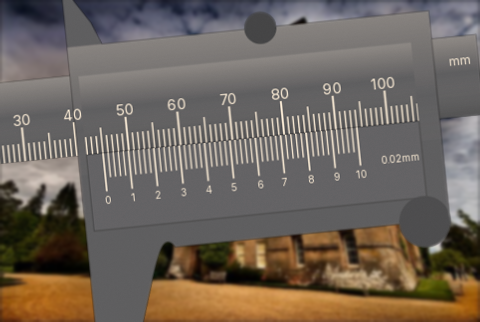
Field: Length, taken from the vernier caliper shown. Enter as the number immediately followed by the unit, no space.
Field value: 45.0mm
